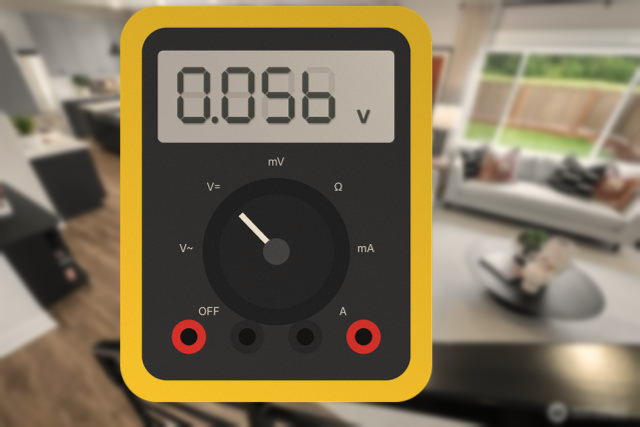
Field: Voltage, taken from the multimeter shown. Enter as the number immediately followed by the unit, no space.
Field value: 0.056V
